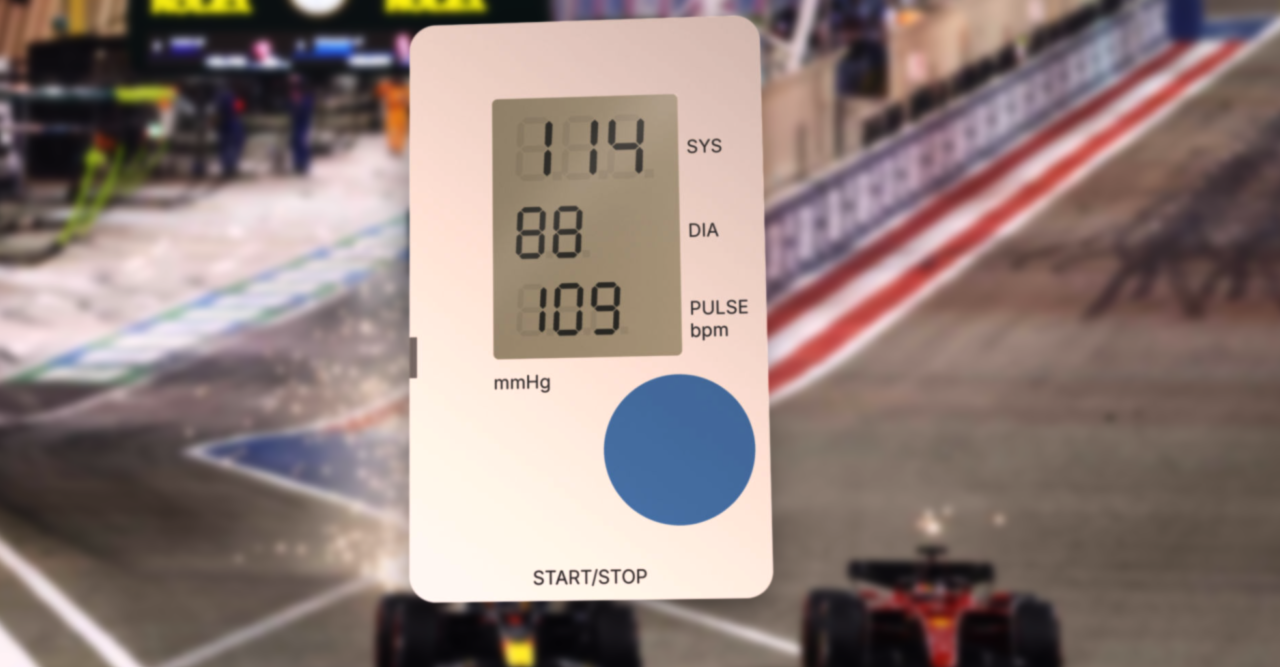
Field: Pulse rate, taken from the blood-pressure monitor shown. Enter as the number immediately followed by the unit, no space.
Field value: 109bpm
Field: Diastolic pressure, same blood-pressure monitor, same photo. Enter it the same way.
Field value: 88mmHg
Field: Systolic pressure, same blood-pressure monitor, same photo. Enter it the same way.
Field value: 114mmHg
